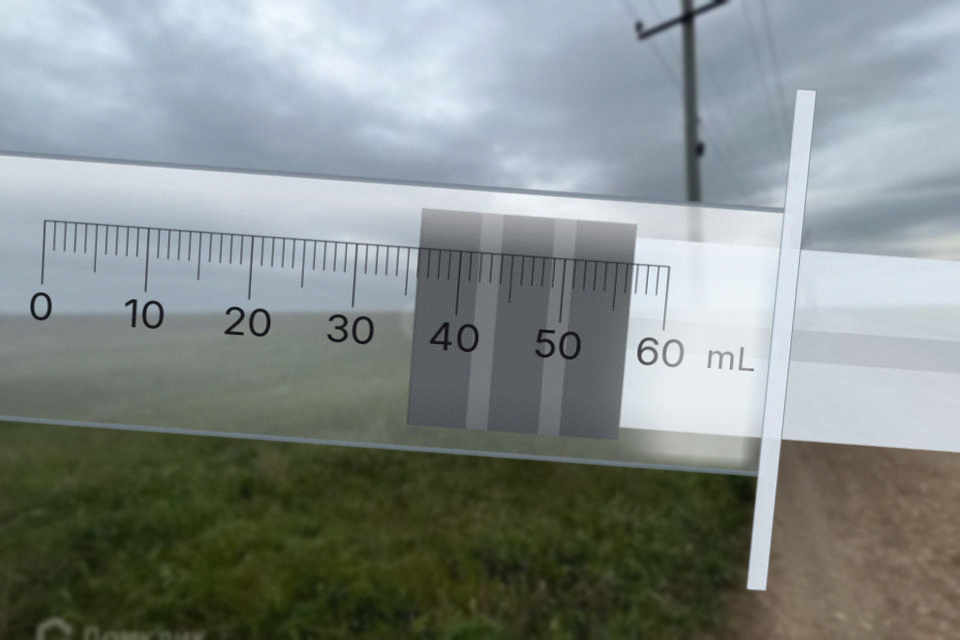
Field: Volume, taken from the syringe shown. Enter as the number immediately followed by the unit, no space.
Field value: 36mL
